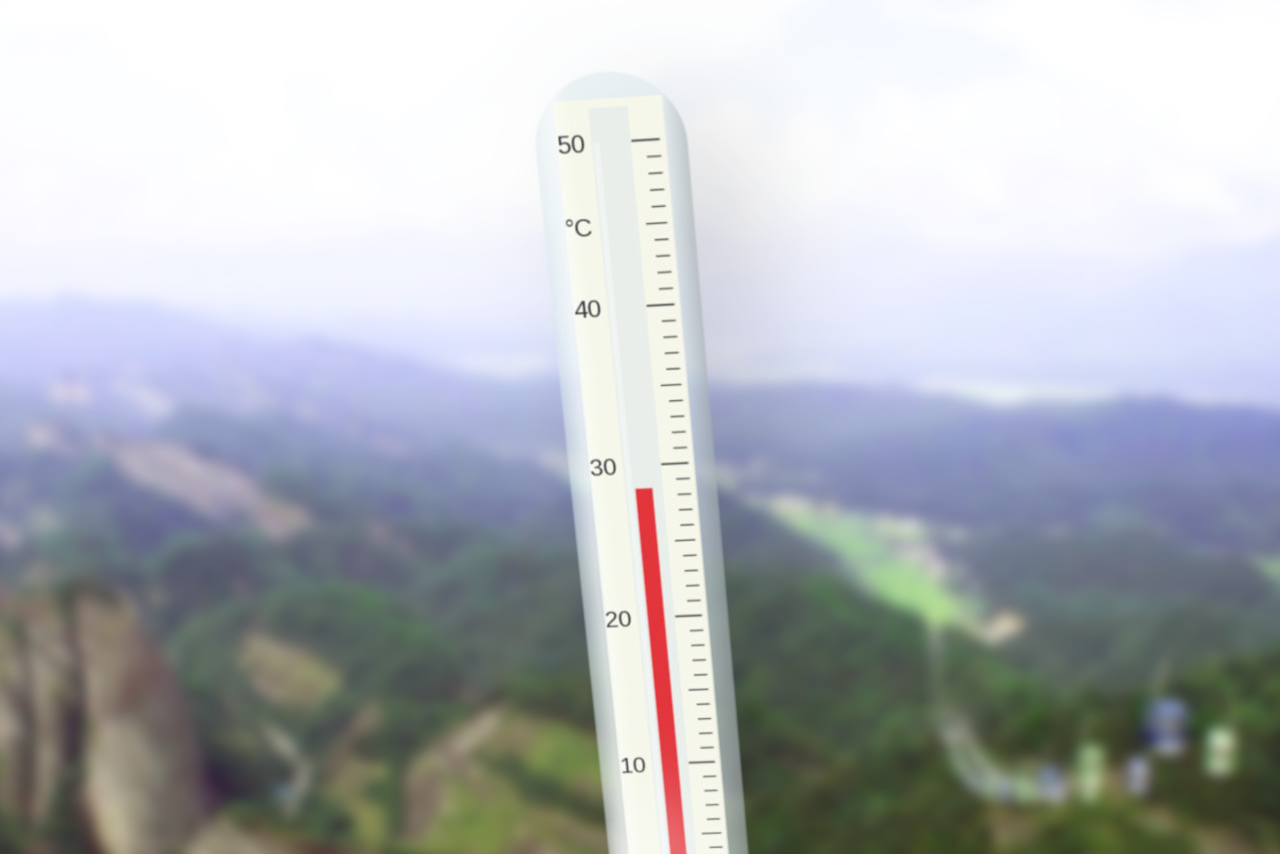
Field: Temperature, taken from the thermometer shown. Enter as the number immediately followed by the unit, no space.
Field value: 28.5°C
